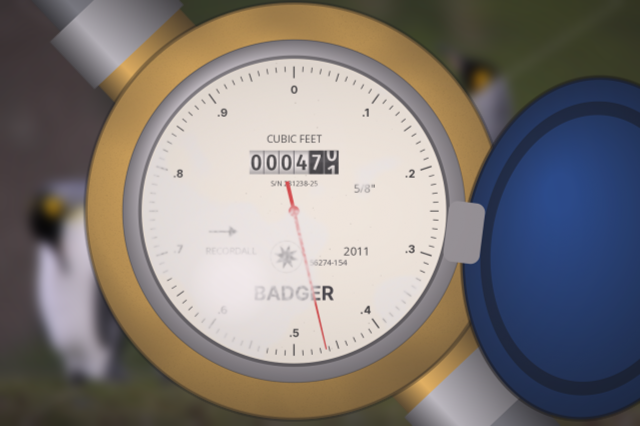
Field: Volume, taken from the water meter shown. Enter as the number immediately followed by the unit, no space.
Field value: 470.46ft³
